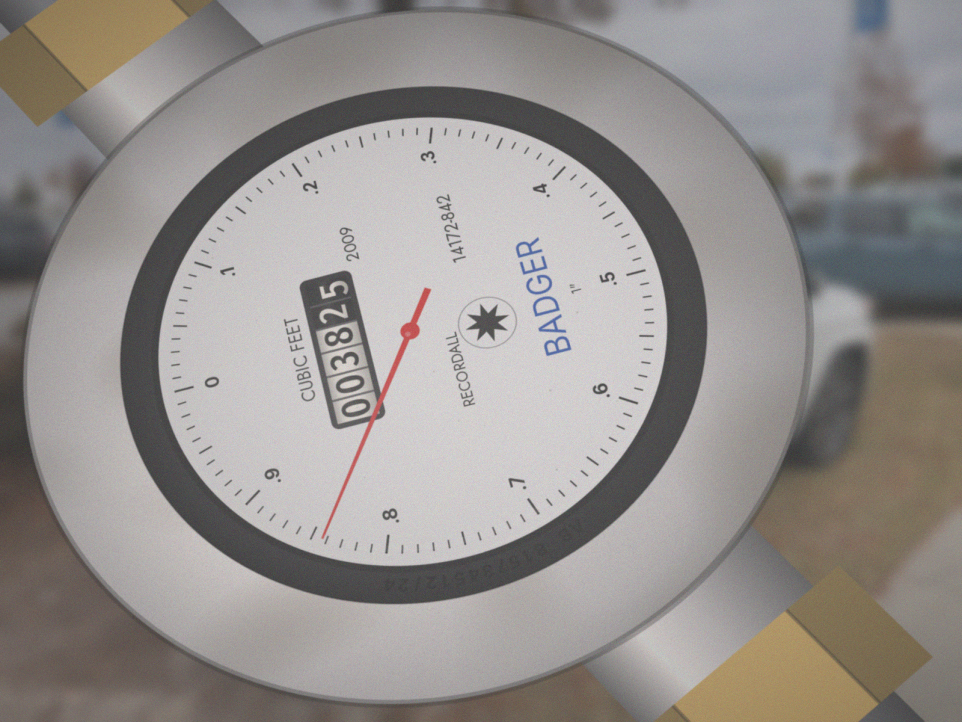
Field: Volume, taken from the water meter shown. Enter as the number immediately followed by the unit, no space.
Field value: 3824.84ft³
